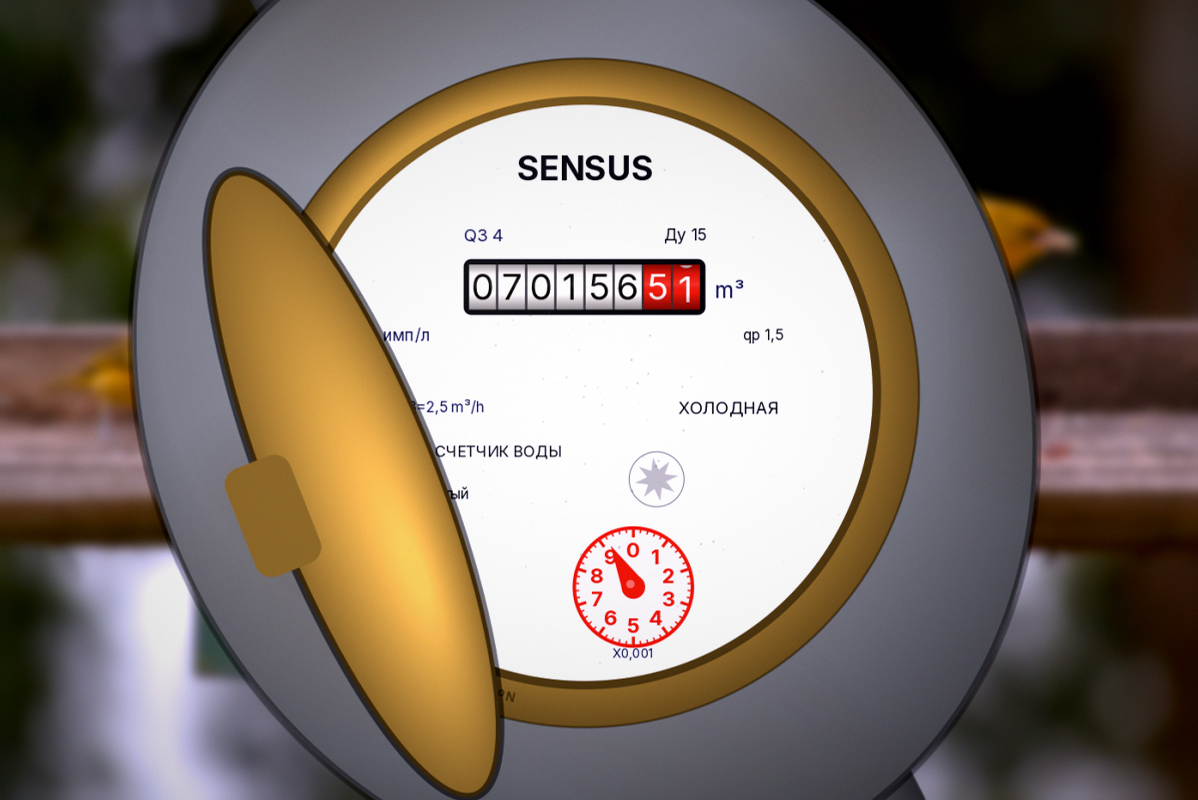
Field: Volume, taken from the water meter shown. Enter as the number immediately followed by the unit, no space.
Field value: 70156.509m³
